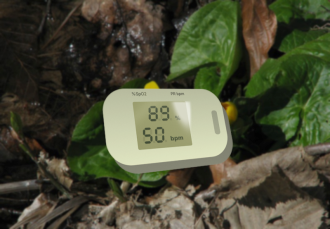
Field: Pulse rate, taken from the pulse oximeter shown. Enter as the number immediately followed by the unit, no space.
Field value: 50bpm
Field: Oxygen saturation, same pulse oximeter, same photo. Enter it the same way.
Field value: 89%
